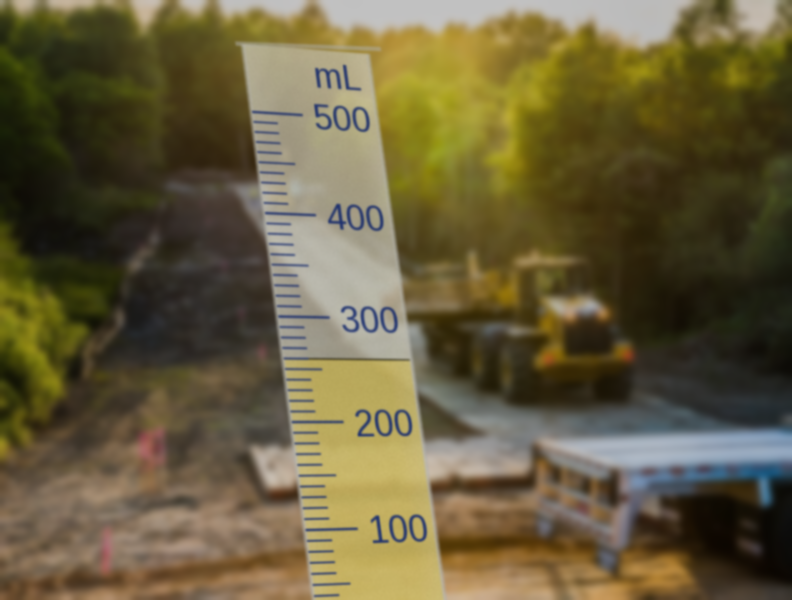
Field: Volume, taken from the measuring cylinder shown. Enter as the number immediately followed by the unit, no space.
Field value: 260mL
